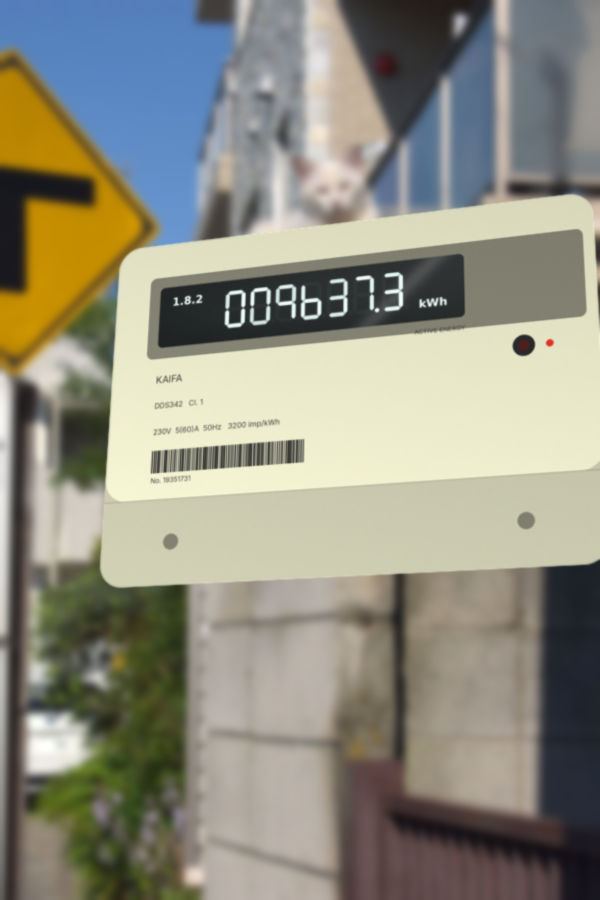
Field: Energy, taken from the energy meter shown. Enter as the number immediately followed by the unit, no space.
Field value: 9637.3kWh
